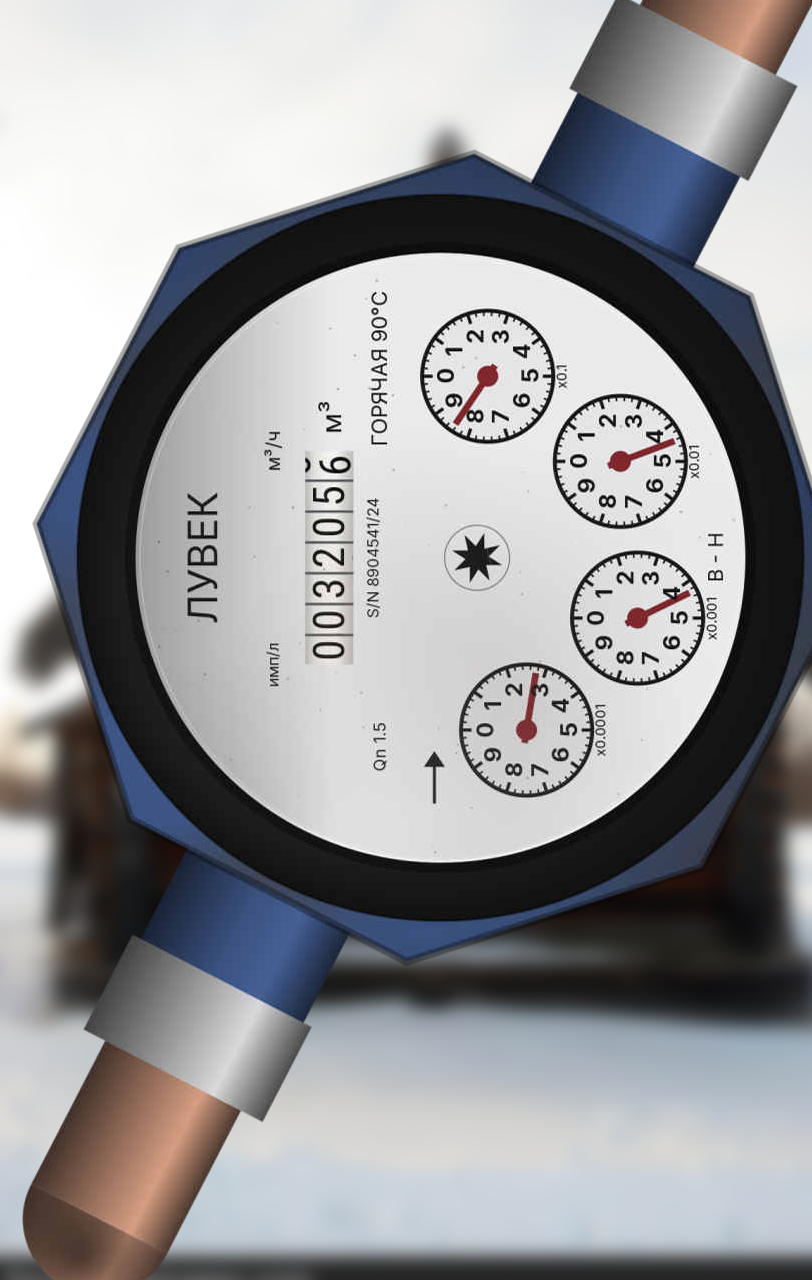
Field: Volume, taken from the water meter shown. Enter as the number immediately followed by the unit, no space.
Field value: 32055.8442m³
